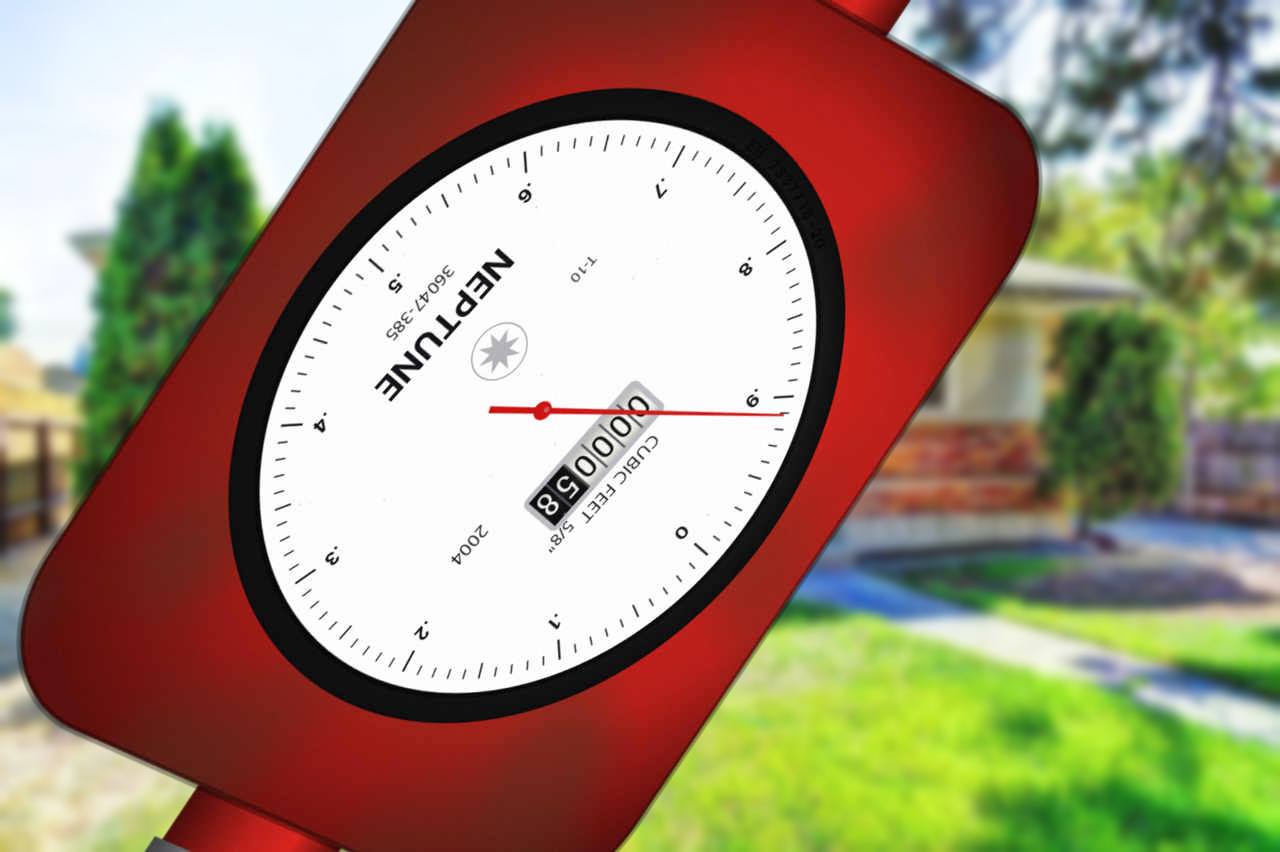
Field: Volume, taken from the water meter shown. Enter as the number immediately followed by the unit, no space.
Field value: 57.91ft³
